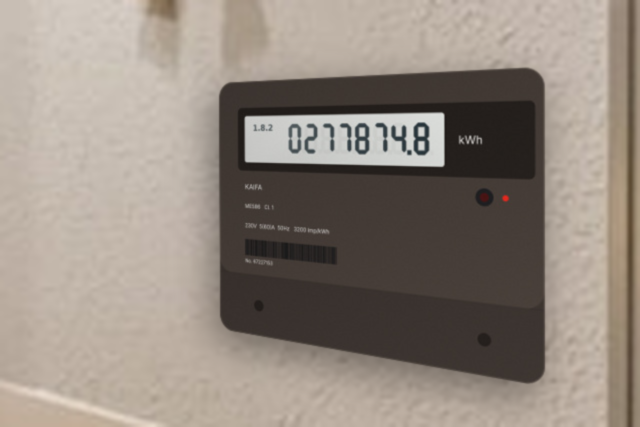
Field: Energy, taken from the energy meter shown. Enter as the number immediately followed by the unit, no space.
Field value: 277874.8kWh
